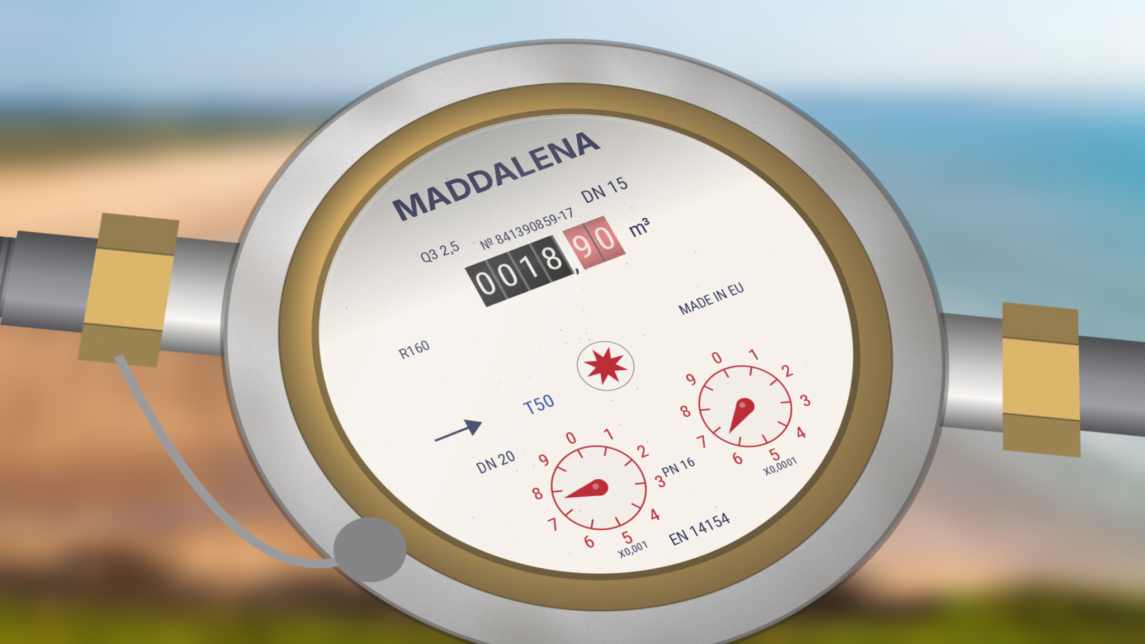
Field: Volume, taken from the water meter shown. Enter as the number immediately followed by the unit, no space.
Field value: 18.9076m³
